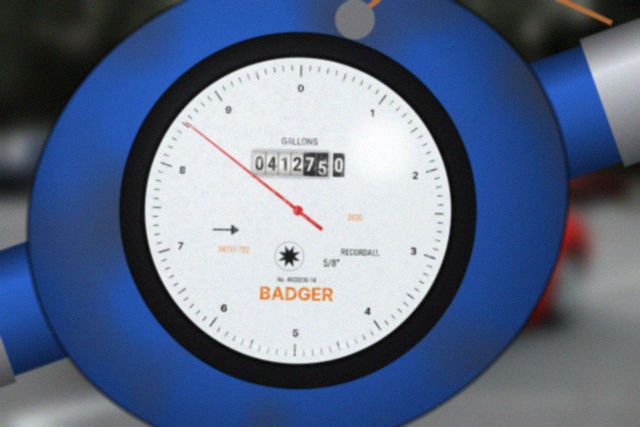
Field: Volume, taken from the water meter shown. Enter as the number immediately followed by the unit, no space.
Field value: 412748.5gal
